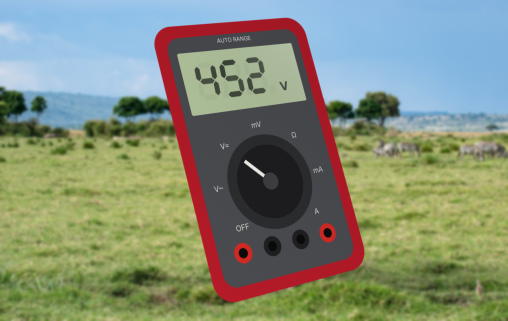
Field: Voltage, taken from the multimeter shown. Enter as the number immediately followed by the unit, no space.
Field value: 452V
